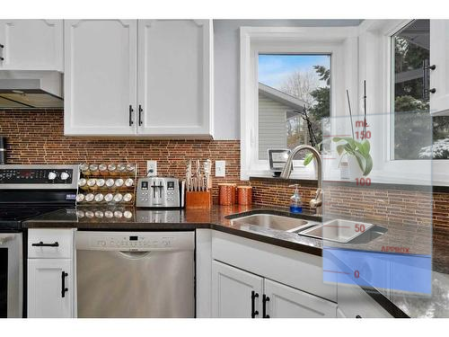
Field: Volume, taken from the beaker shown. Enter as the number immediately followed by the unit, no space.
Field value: 25mL
